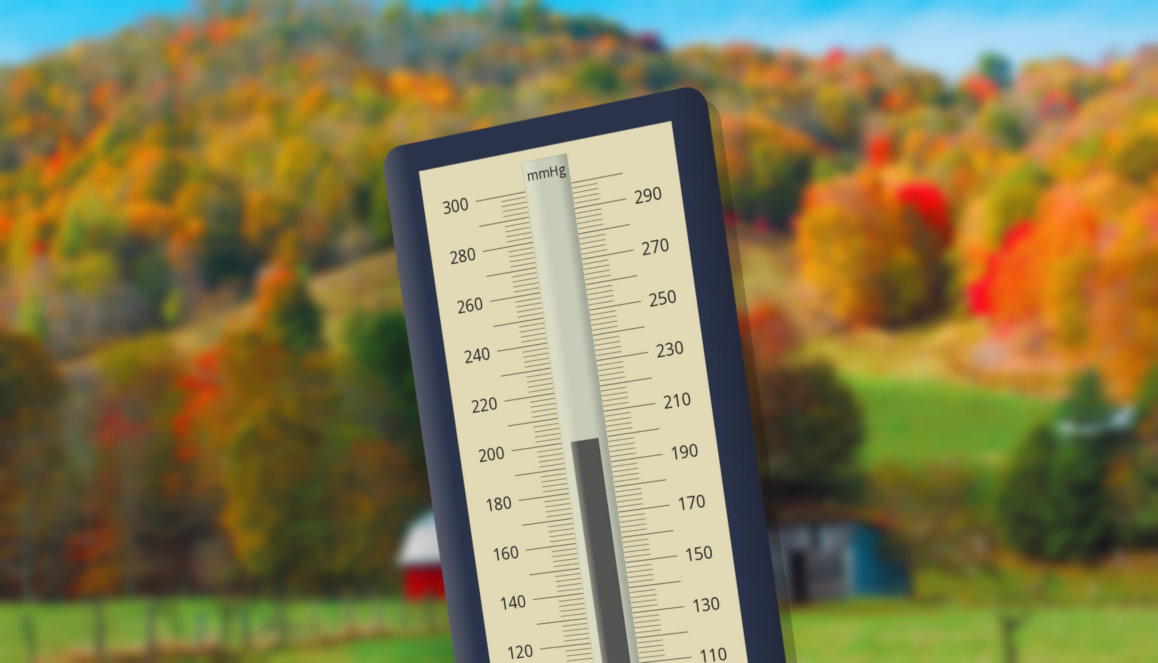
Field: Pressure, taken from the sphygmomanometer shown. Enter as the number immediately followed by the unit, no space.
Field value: 200mmHg
